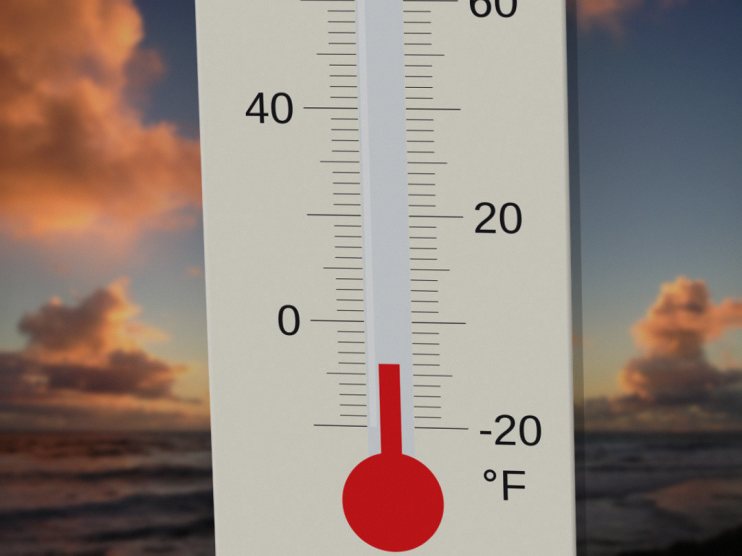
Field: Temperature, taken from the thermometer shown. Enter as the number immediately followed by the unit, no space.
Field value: -8°F
